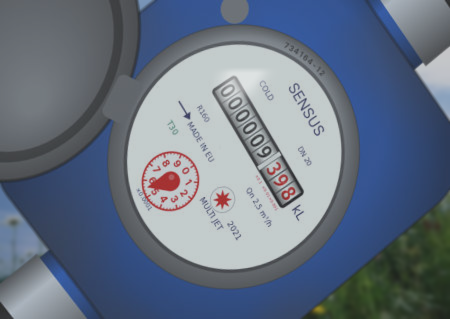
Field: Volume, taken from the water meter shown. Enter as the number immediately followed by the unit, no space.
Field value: 9.3985kL
